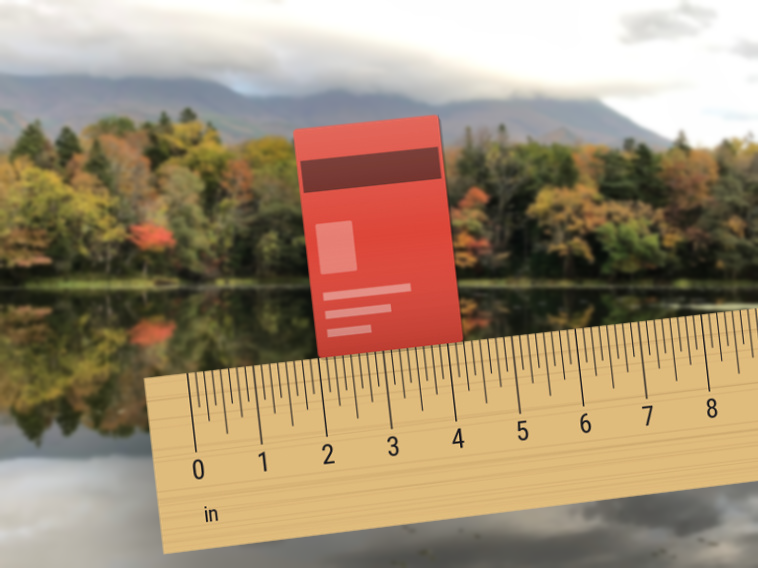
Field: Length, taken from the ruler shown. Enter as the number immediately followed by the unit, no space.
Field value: 2.25in
